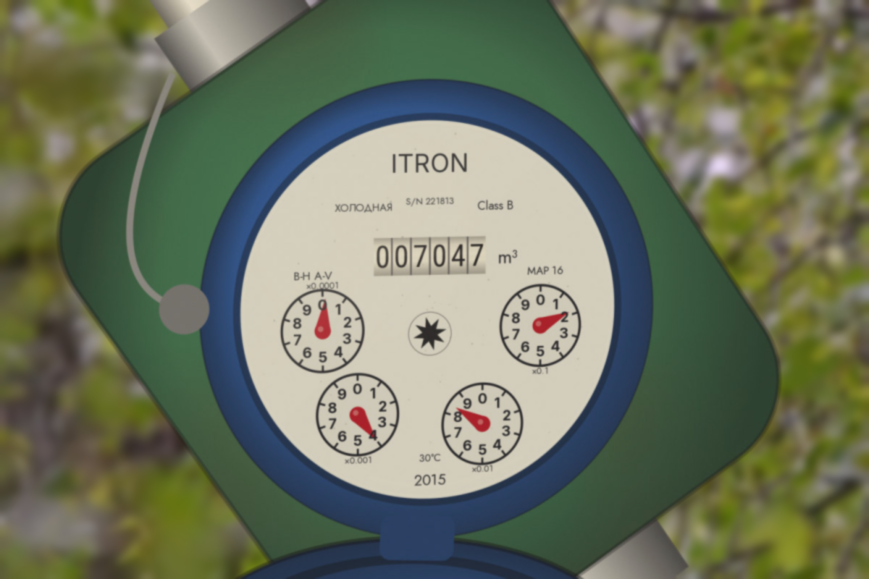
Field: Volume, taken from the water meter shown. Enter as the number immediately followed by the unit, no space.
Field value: 7047.1840m³
